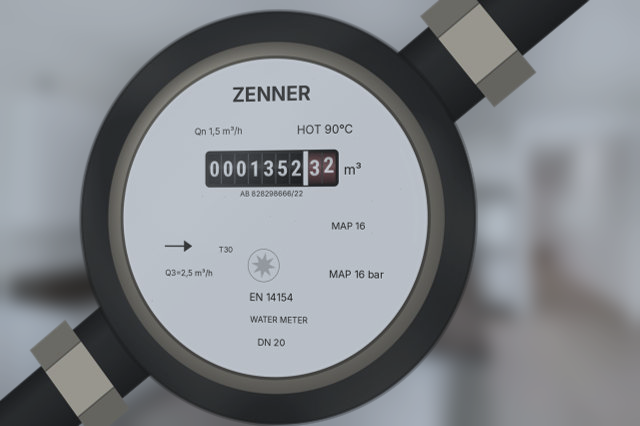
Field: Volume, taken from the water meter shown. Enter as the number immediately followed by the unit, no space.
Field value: 1352.32m³
